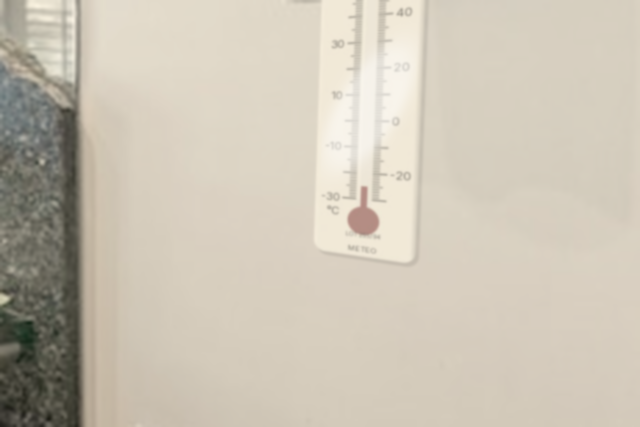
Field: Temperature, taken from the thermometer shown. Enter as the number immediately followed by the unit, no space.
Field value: -25°C
